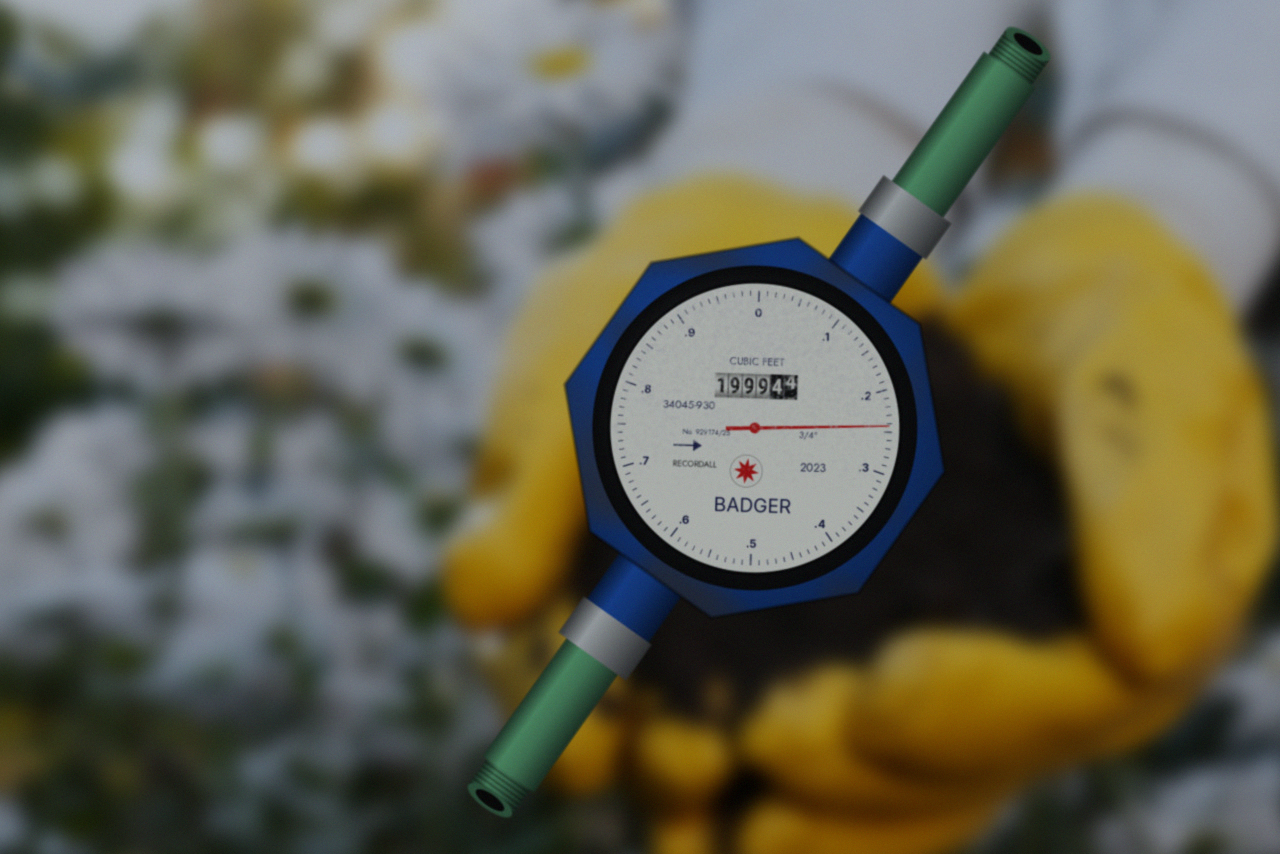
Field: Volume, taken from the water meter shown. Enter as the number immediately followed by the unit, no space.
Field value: 199944.24ft³
